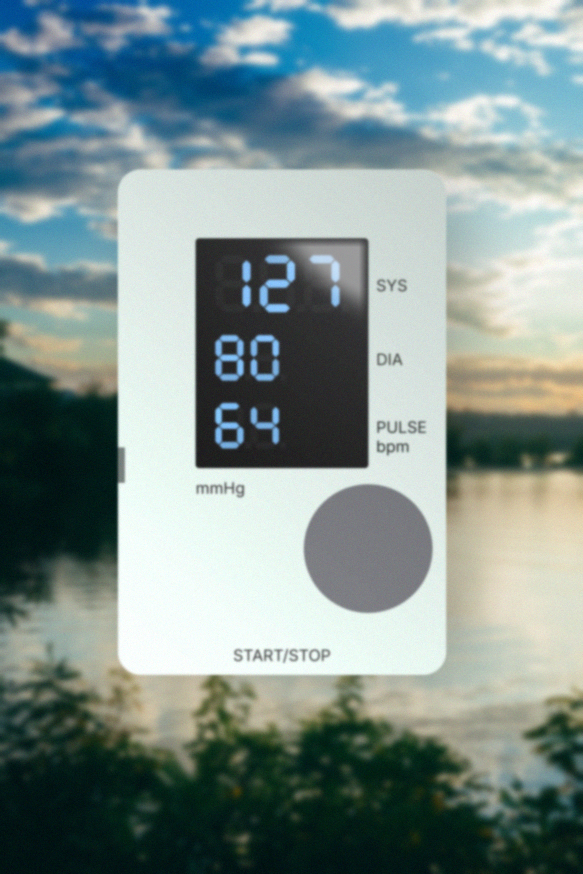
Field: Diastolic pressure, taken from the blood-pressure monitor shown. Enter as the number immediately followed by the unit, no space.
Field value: 80mmHg
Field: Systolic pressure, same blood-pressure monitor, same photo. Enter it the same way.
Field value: 127mmHg
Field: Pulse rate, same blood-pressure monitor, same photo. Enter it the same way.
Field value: 64bpm
